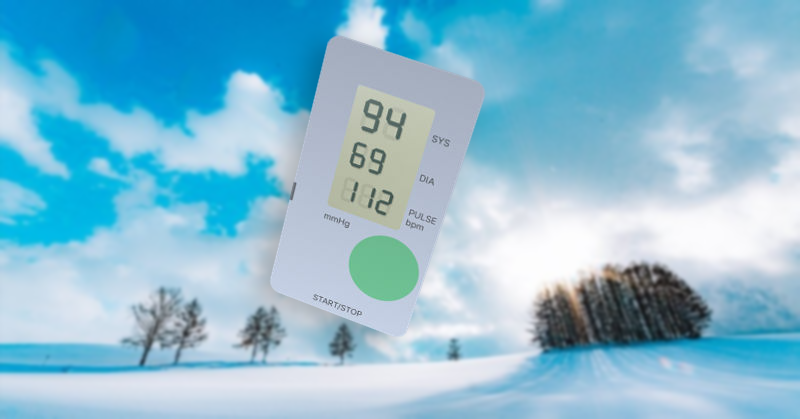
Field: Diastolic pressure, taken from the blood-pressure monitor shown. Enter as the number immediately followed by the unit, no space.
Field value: 69mmHg
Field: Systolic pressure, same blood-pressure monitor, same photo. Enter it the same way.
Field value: 94mmHg
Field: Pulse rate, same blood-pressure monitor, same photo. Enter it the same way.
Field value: 112bpm
